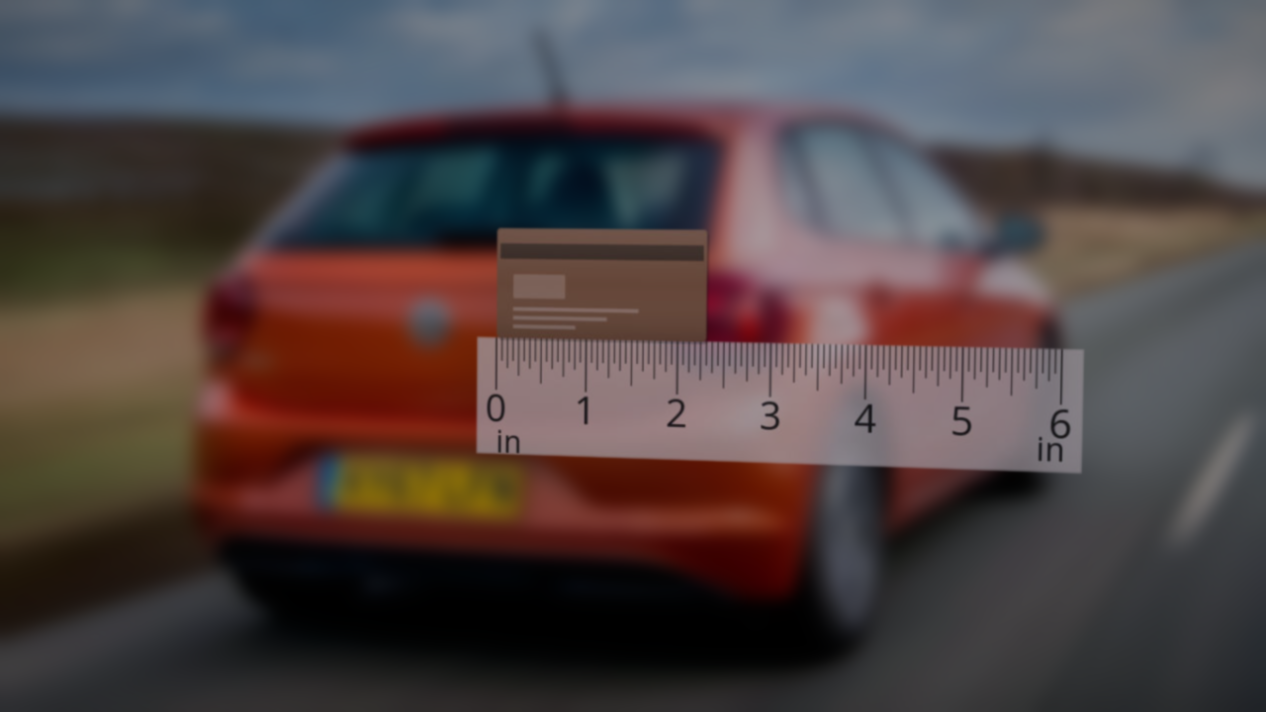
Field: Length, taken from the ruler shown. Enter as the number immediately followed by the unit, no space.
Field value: 2.3125in
